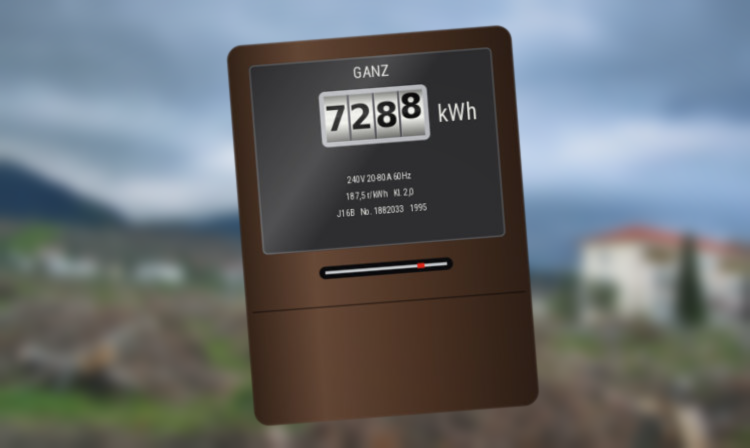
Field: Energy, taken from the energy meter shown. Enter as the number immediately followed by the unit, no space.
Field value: 7288kWh
